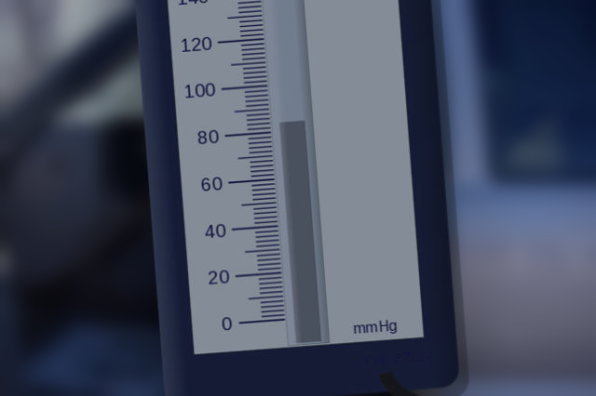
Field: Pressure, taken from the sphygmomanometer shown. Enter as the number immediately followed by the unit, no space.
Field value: 84mmHg
